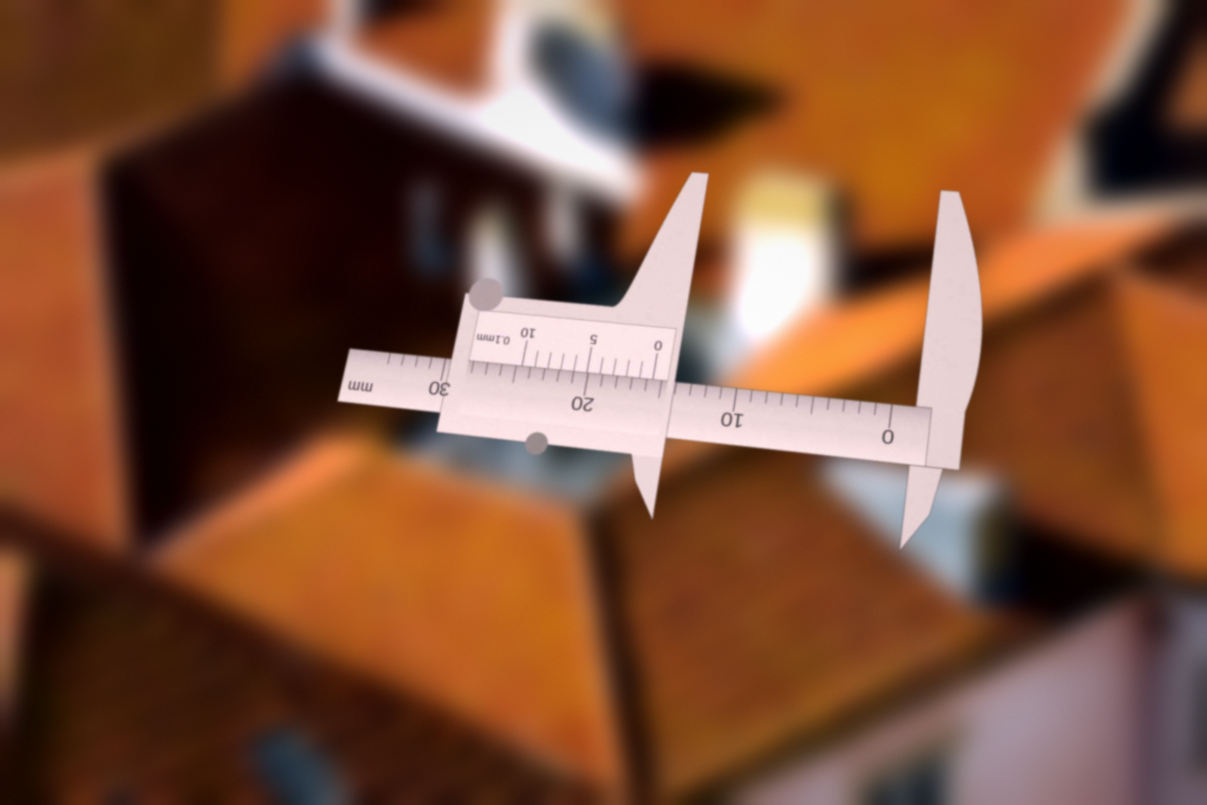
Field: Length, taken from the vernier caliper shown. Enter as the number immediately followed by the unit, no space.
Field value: 15.6mm
